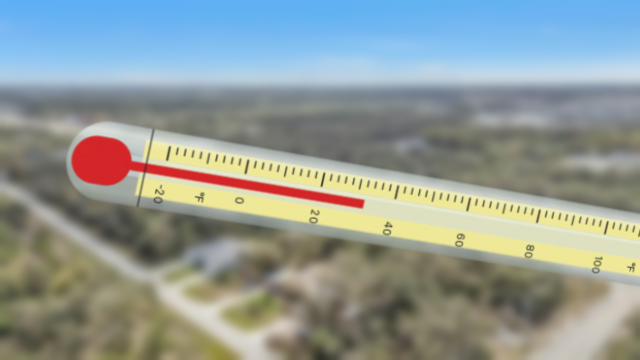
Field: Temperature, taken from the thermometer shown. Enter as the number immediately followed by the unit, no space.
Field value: 32°F
